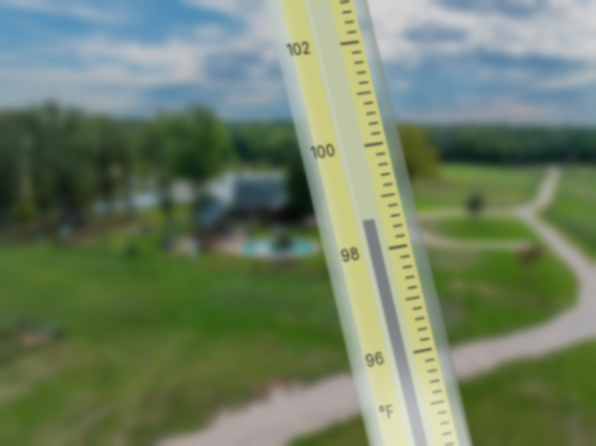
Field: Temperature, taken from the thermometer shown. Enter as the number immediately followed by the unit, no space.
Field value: 98.6°F
